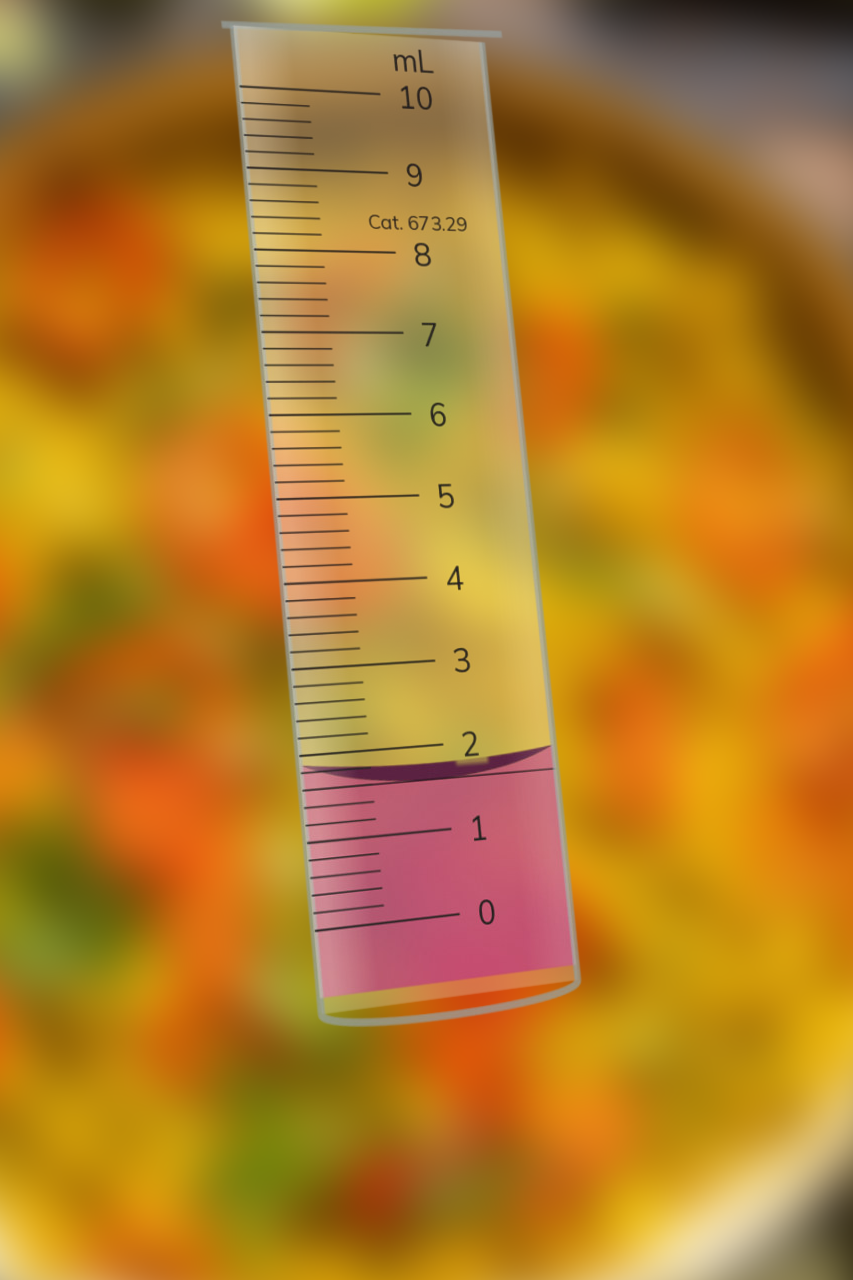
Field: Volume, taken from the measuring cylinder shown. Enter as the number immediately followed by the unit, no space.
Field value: 1.6mL
